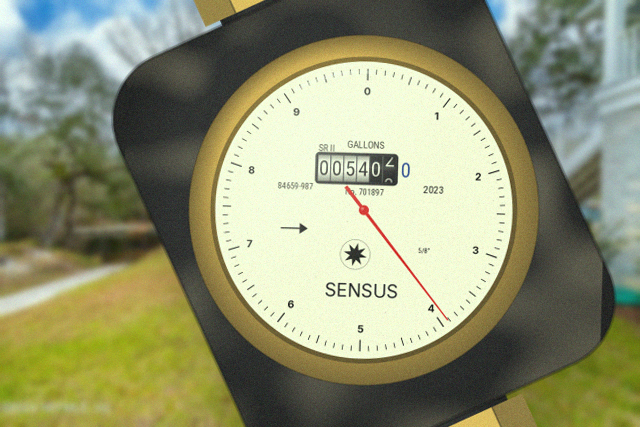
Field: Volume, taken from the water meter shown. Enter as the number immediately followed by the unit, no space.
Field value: 54023.9gal
